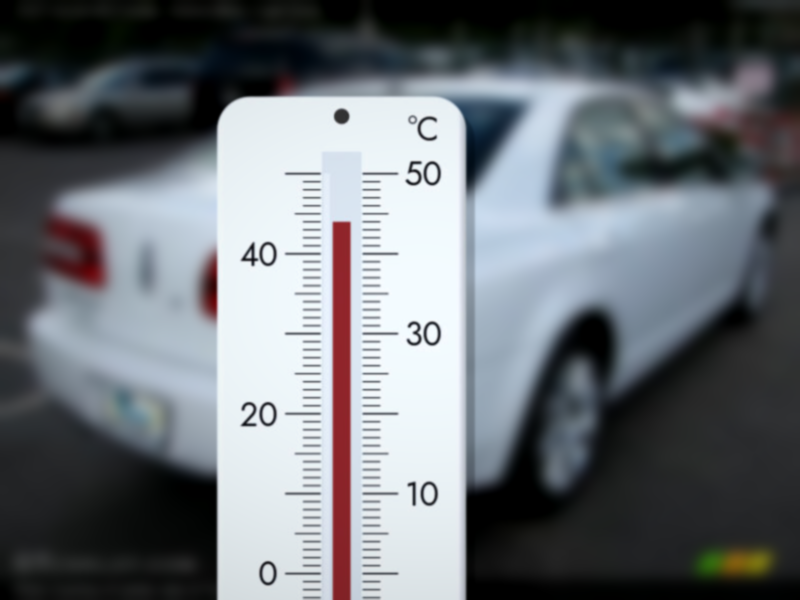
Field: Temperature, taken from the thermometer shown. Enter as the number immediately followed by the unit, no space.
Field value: 44°C
